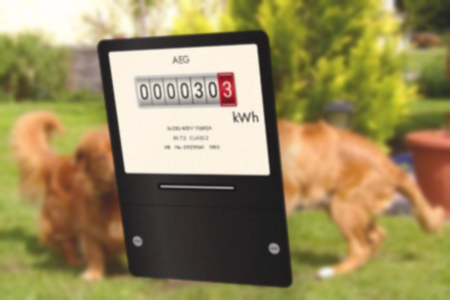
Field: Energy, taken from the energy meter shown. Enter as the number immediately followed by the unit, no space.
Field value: 30.3kWh
